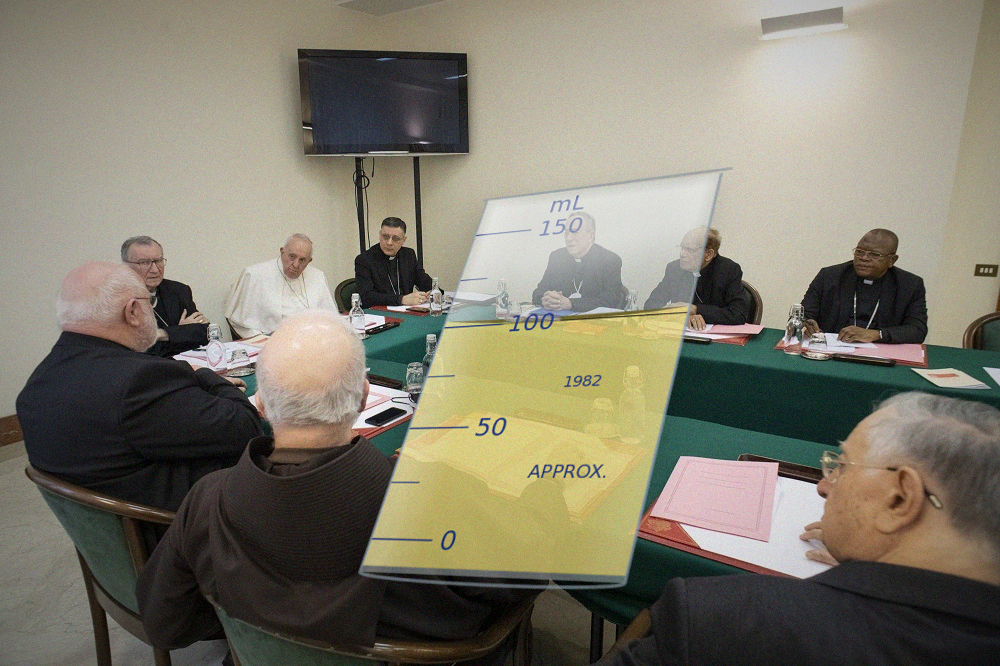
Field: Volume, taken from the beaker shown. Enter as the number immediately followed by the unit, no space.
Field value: 100mL
